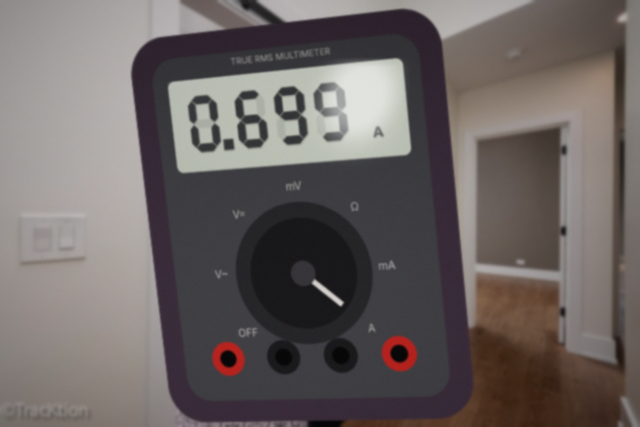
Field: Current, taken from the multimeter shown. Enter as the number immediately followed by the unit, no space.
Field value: 0.699A
